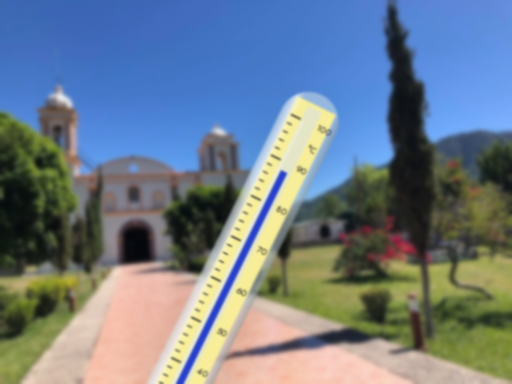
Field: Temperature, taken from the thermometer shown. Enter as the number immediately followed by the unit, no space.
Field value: 88°C
